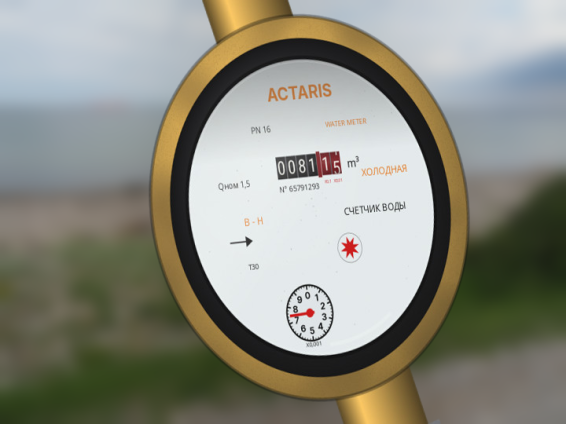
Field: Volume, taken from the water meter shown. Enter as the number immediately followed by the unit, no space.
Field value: 81.147m³
